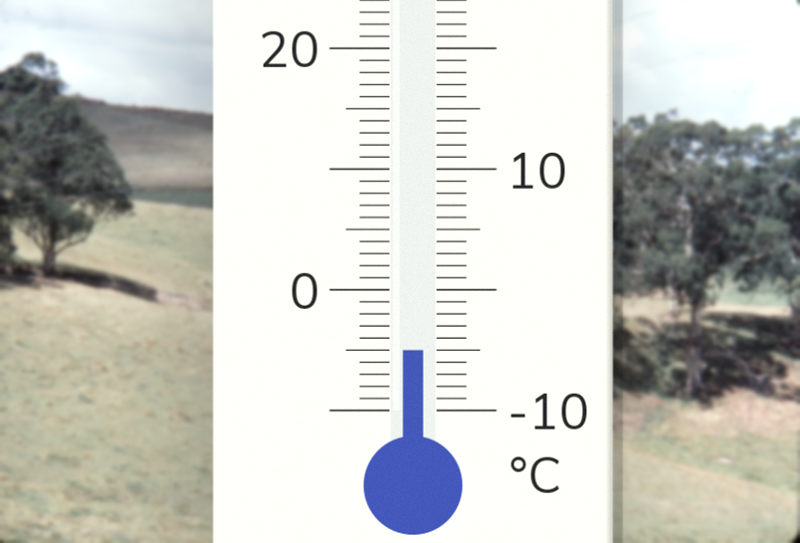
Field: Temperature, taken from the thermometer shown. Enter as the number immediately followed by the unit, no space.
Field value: -5°C
